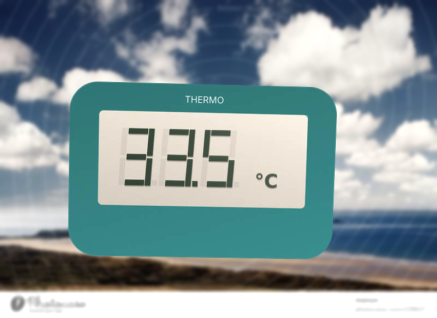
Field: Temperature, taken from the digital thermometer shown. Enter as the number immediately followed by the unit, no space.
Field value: 33.5°C
